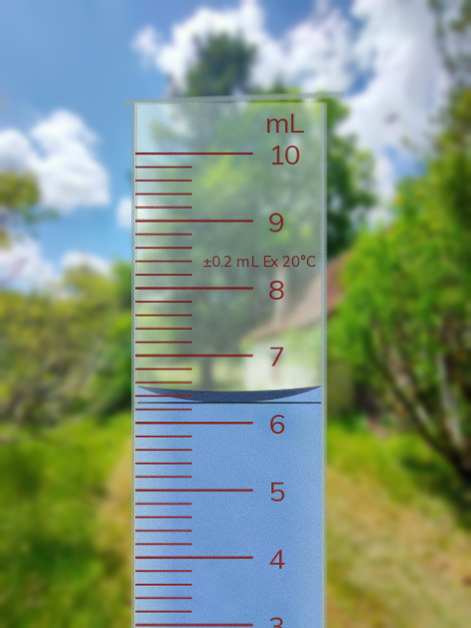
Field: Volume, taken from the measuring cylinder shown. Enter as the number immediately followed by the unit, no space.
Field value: 6.3mL
